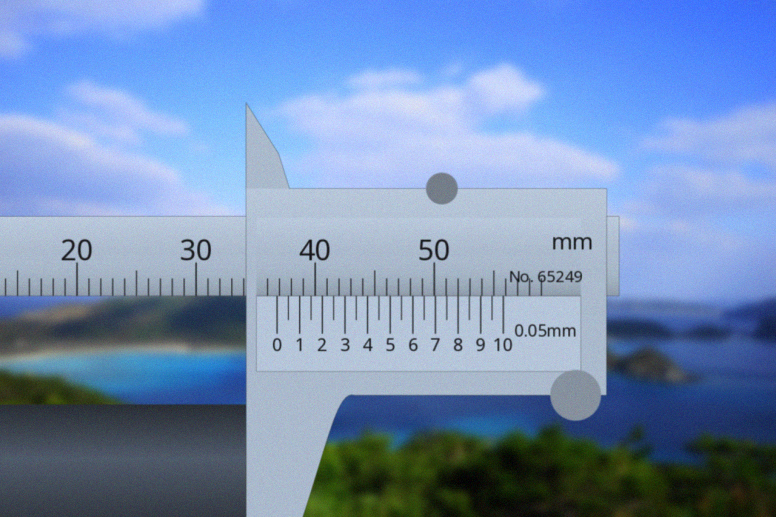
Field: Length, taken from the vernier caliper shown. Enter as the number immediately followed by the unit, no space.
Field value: 36.8mm
